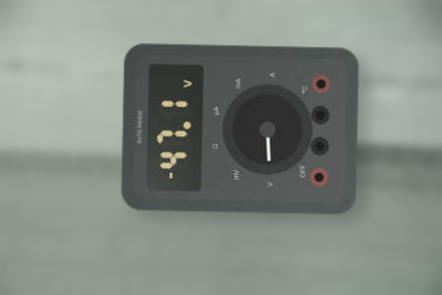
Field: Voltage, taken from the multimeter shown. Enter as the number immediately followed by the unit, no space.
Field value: -47.1V
